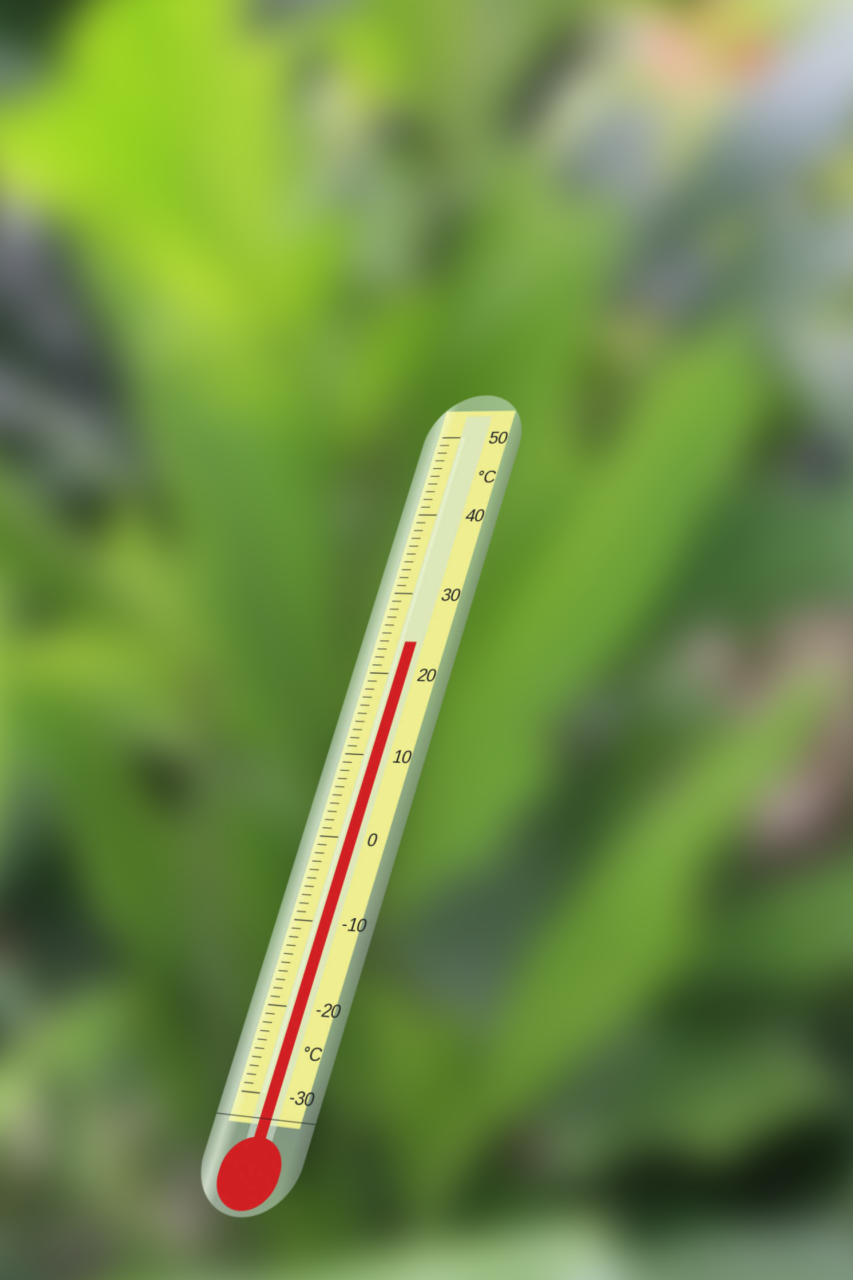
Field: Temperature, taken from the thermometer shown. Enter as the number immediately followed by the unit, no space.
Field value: 24°C
